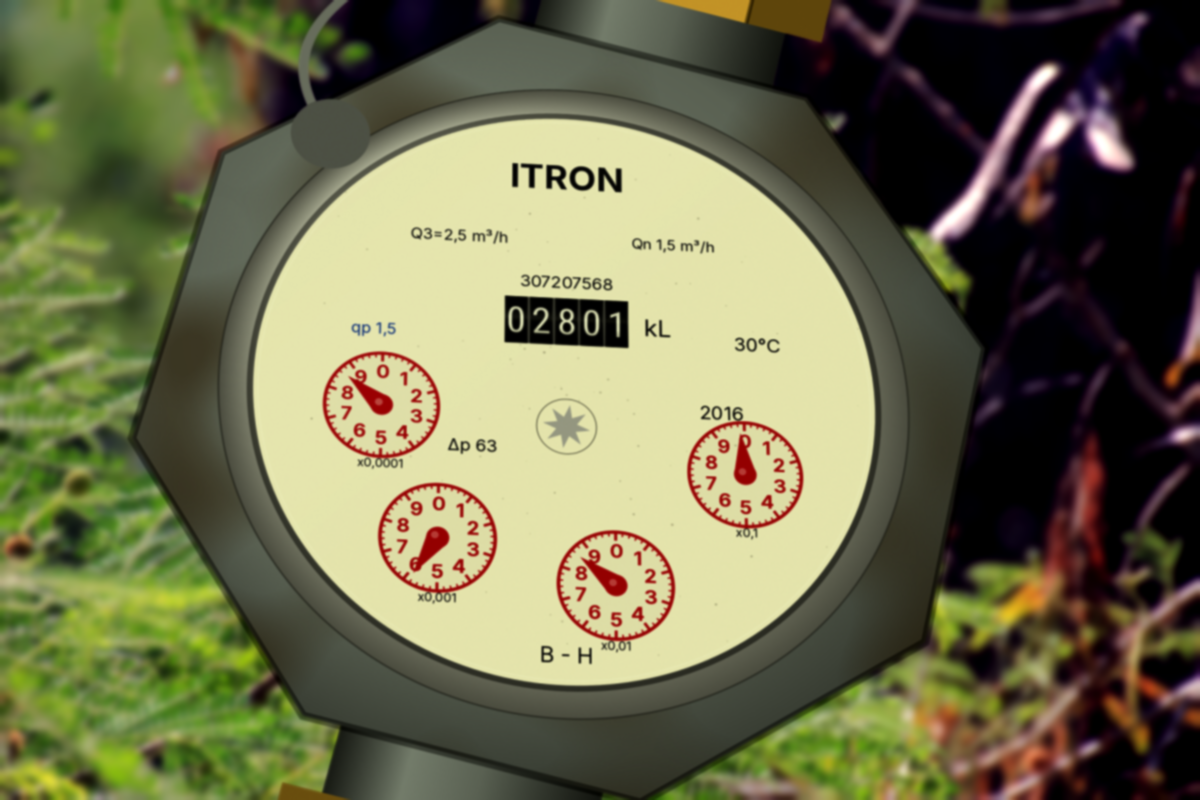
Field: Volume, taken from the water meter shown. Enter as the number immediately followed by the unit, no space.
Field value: 2800.9858kL
